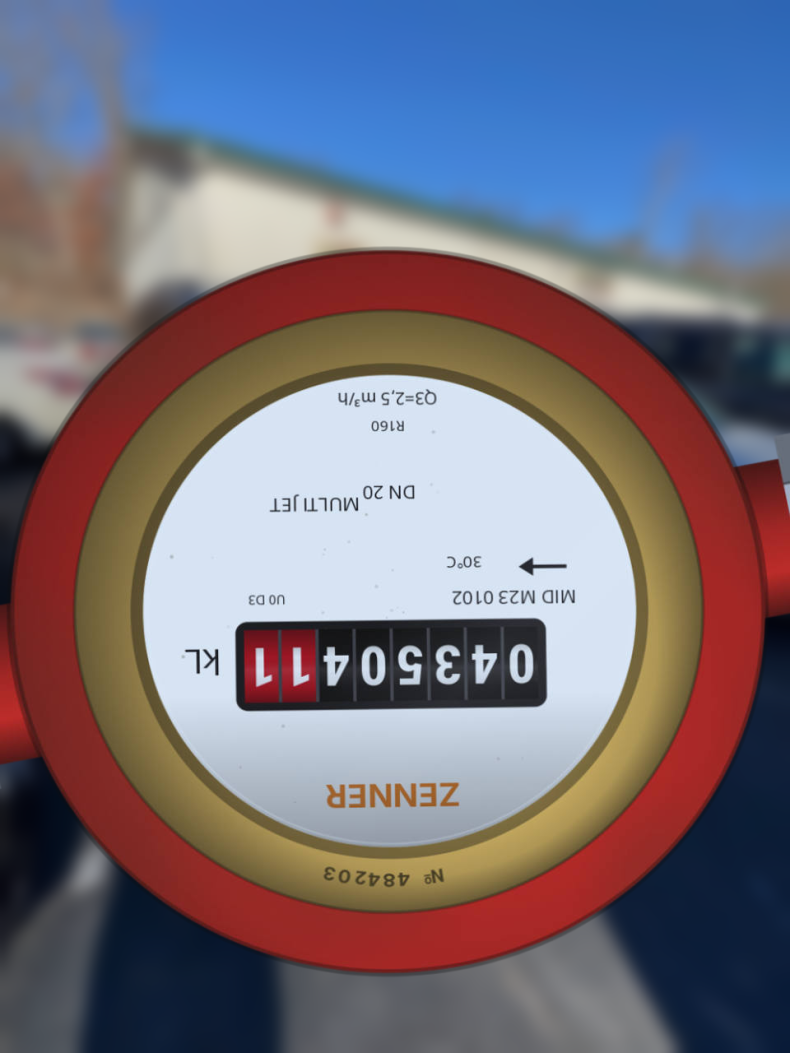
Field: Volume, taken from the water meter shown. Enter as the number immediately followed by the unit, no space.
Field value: 43504.11kL
